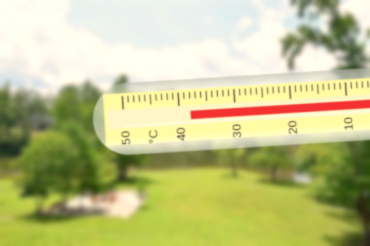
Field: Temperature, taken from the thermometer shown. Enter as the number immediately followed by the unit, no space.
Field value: 38°C
